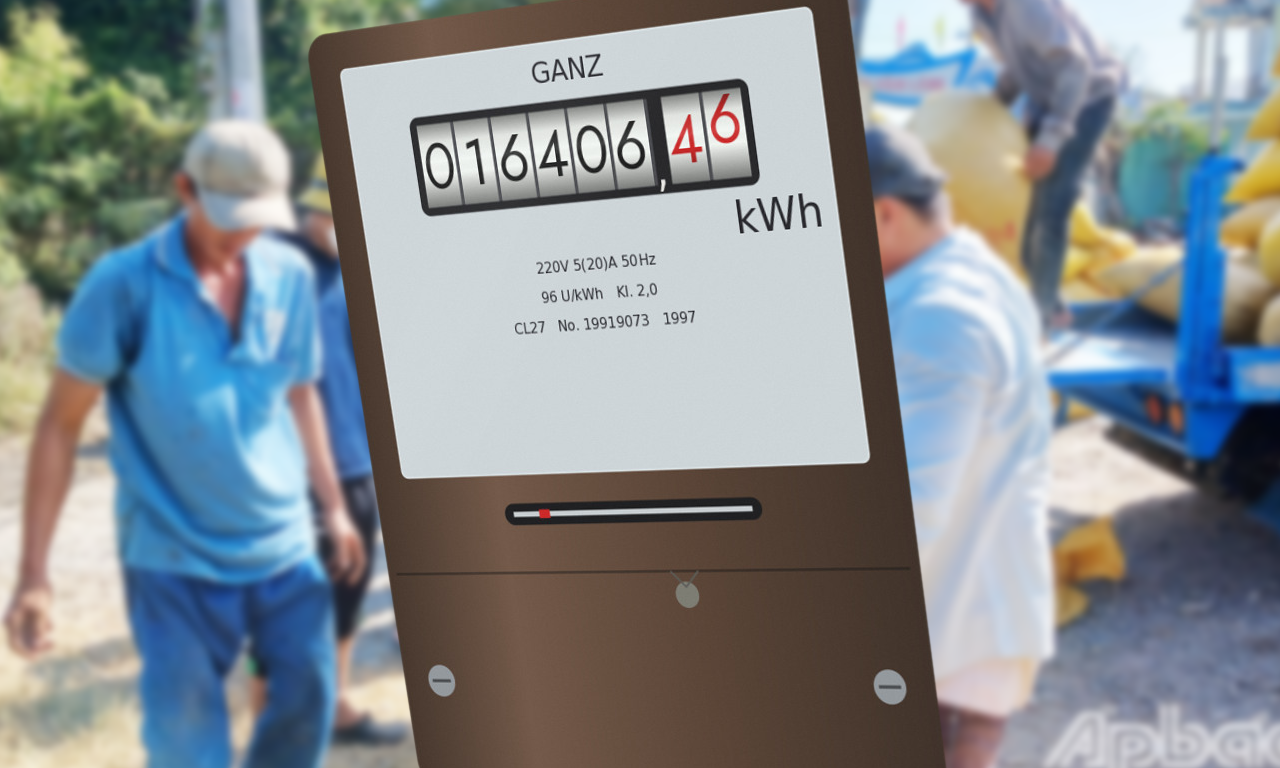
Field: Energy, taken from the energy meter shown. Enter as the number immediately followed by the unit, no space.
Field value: 16406.46kWh
